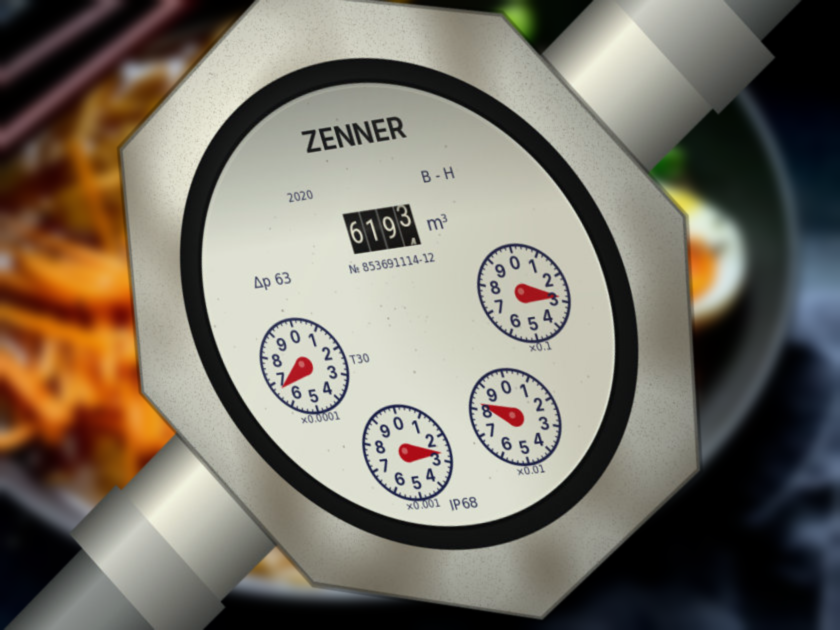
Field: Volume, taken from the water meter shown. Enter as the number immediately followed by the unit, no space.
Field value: 6193.2826m³
